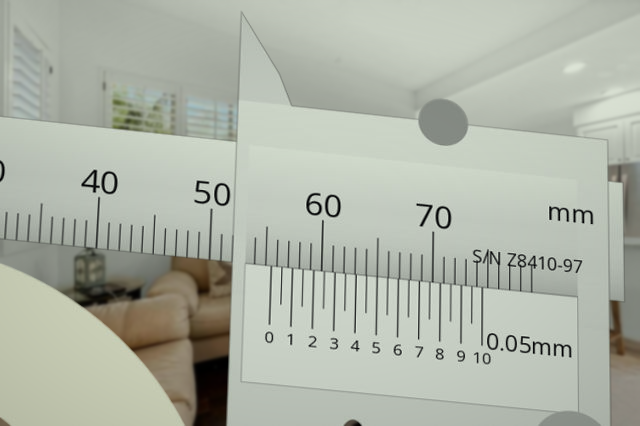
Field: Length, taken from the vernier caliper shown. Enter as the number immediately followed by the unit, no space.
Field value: 55.5mm
